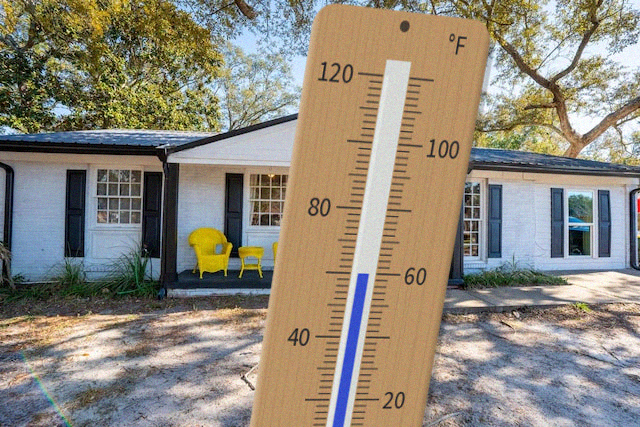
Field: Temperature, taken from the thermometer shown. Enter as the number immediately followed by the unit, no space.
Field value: 60°F
